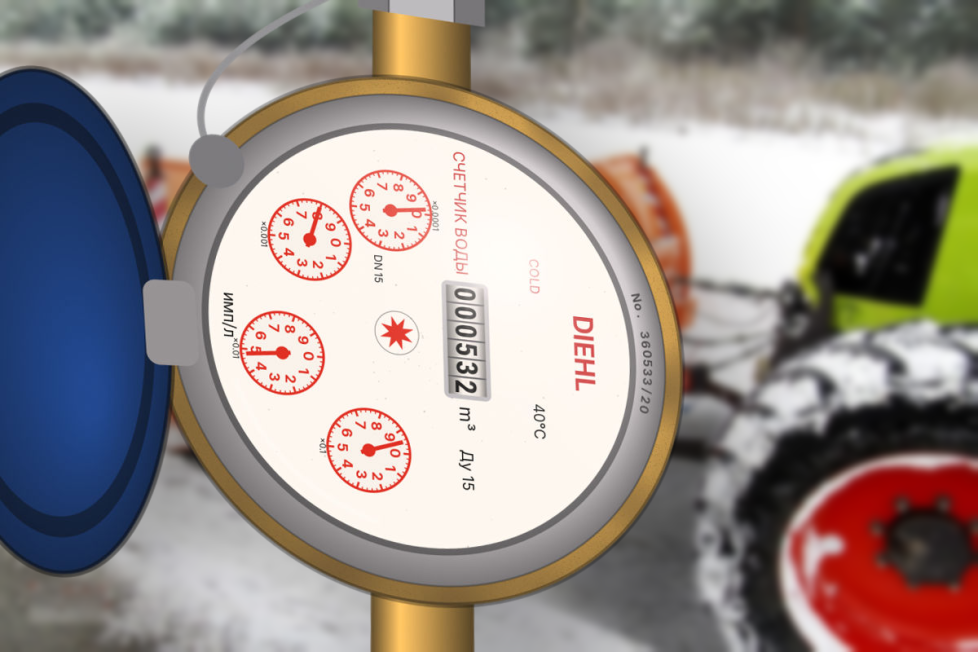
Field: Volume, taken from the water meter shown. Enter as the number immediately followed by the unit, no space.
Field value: 531.9479m³
